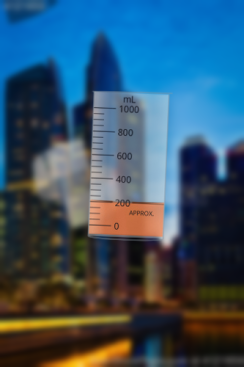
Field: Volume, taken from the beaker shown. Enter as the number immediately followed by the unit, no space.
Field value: 200mL
